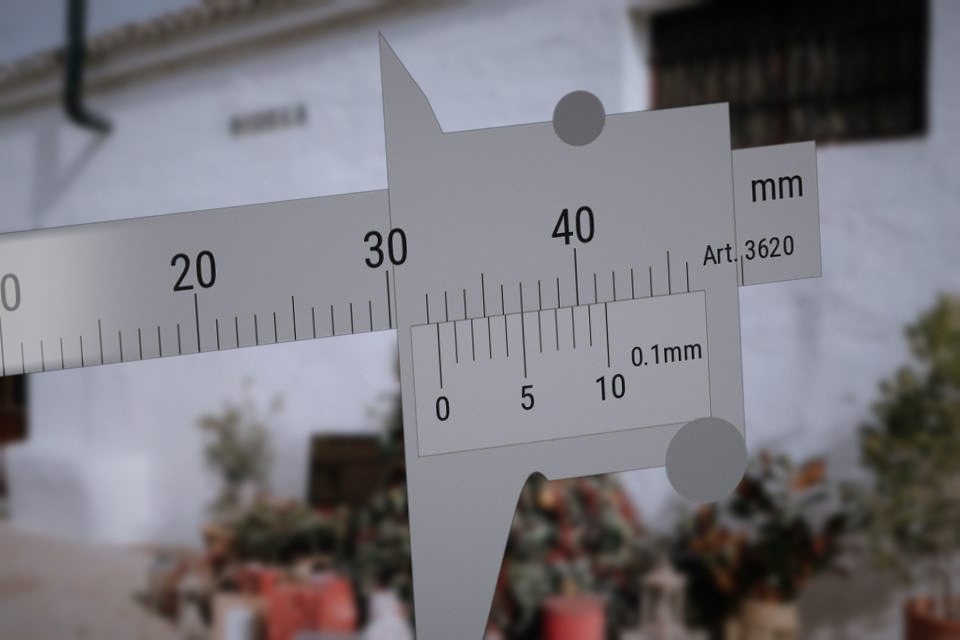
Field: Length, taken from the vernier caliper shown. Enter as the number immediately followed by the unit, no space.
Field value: 32.5mm
